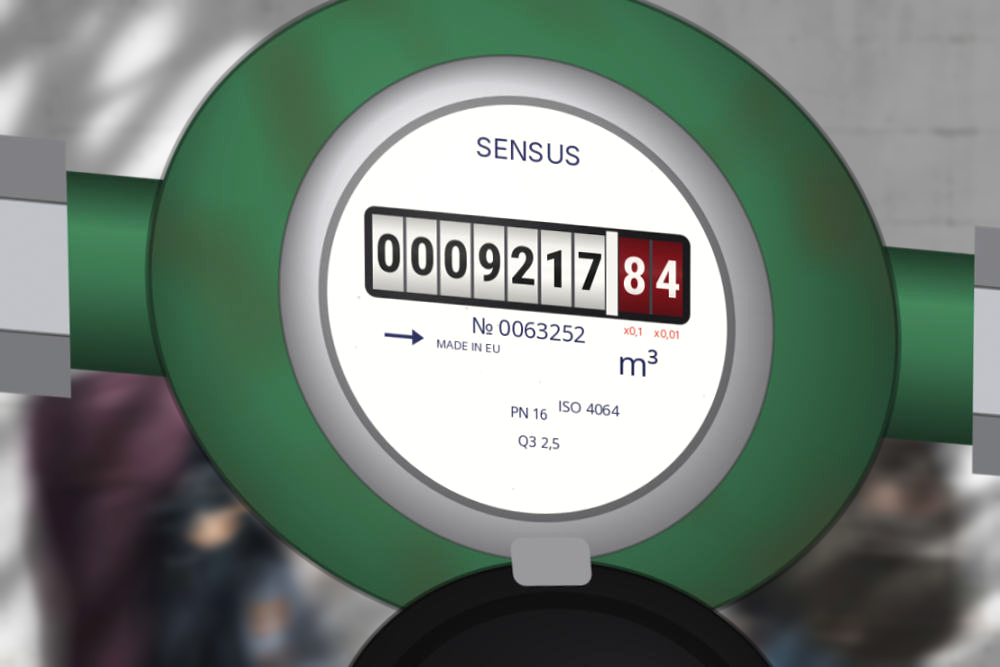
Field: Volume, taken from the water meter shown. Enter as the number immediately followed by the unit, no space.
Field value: 9217.84m³
